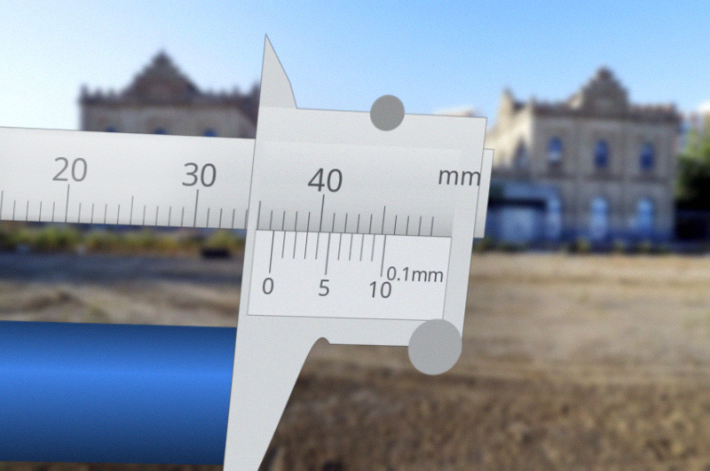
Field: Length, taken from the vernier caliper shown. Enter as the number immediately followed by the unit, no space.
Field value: 36.3mm
